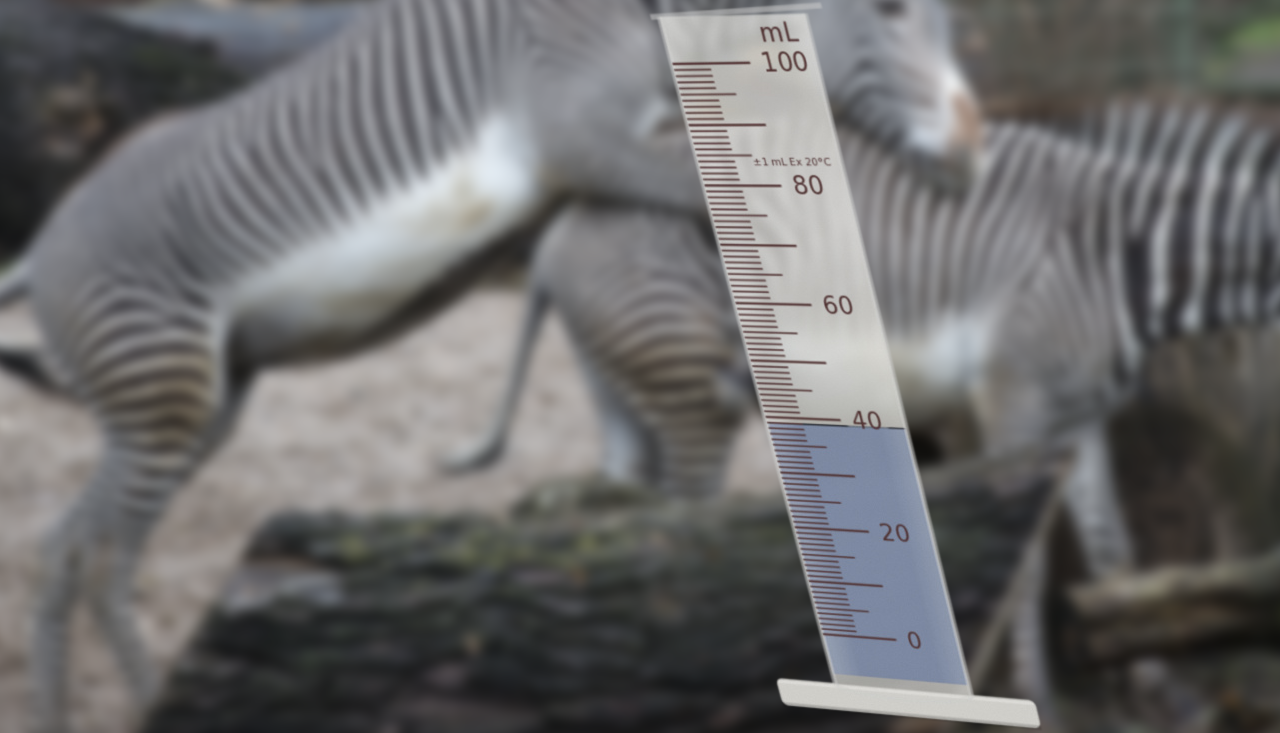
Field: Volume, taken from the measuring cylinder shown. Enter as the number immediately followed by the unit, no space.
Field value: 39mL
